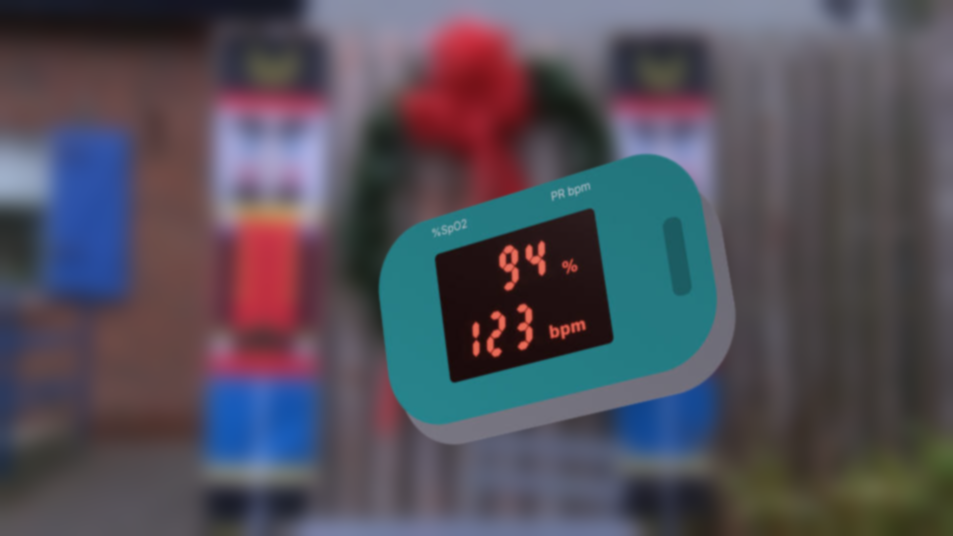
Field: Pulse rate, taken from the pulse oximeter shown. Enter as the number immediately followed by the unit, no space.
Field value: 123bpm
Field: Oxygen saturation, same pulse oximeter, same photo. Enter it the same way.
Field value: 94%
